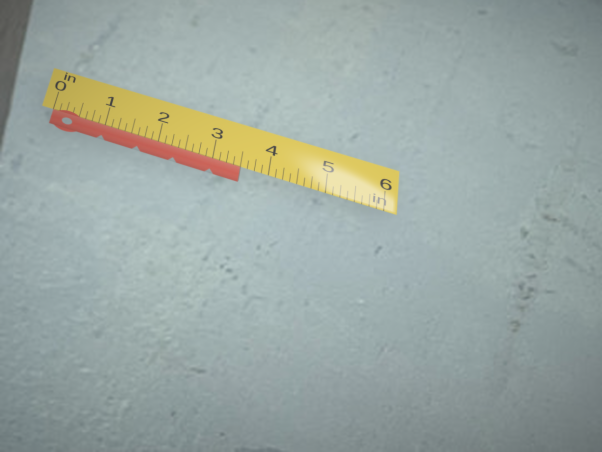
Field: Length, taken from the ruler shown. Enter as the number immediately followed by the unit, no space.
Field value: 3.5in
